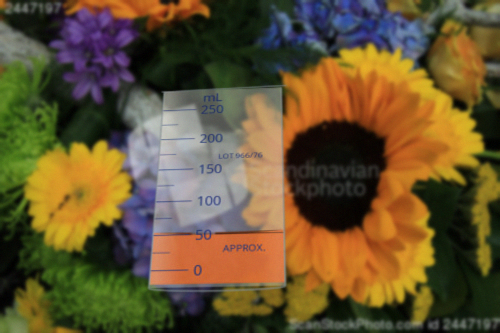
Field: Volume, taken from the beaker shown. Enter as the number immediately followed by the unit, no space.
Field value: 50mL
